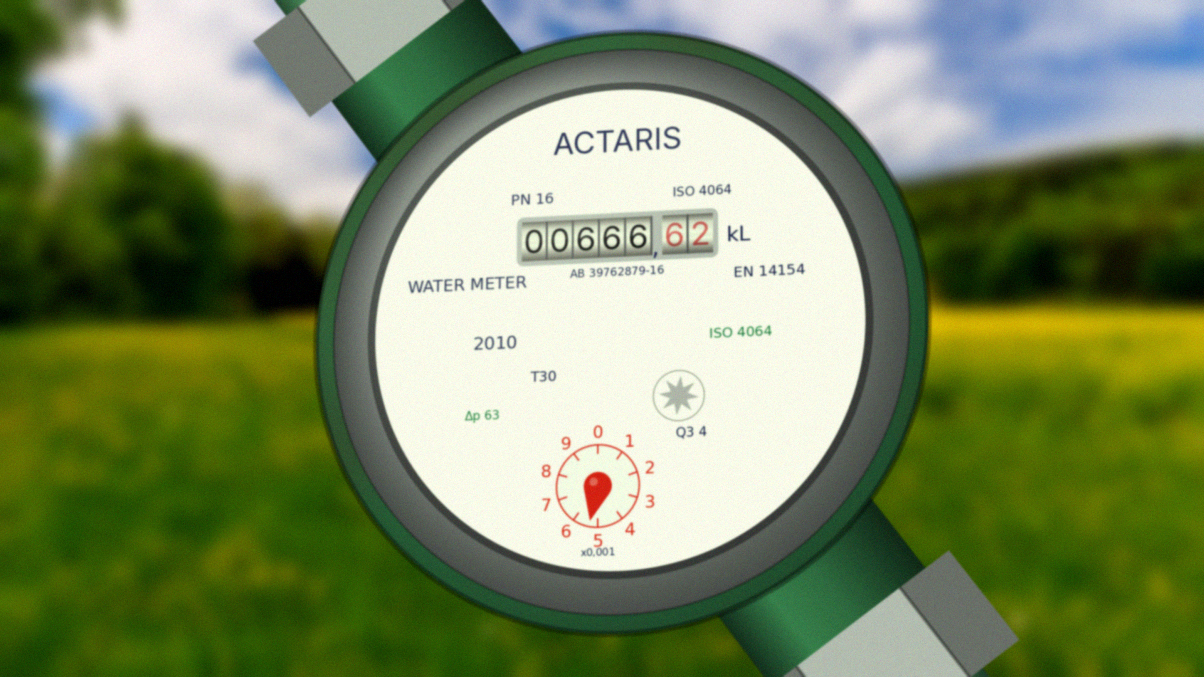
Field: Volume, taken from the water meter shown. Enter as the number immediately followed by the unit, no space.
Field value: 666.625kL
